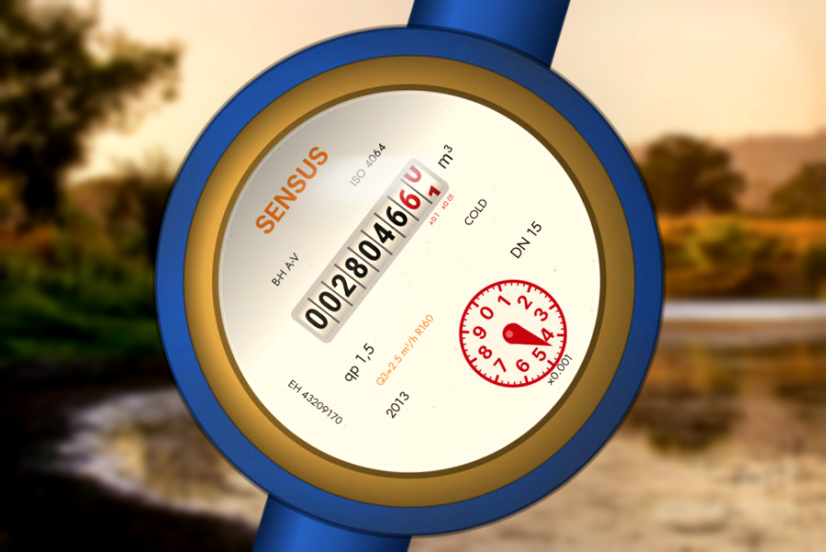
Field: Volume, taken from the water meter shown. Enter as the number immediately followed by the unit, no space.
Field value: 28046.604m³
